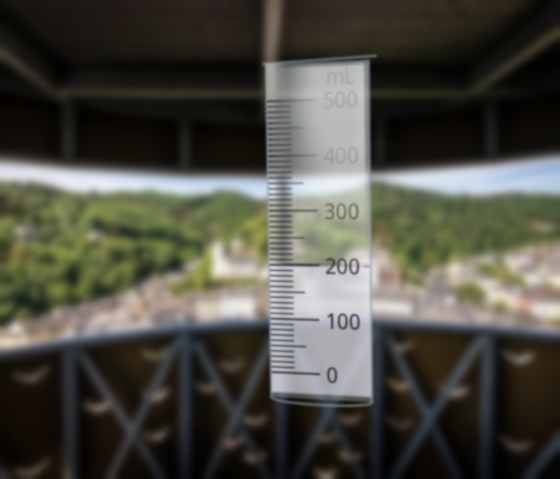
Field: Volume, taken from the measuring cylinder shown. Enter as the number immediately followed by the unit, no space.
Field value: 200mL
